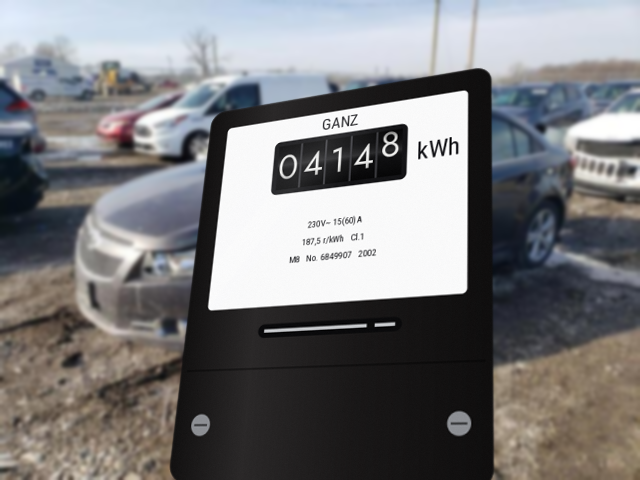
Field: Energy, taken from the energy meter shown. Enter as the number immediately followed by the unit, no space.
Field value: 4148kWh
